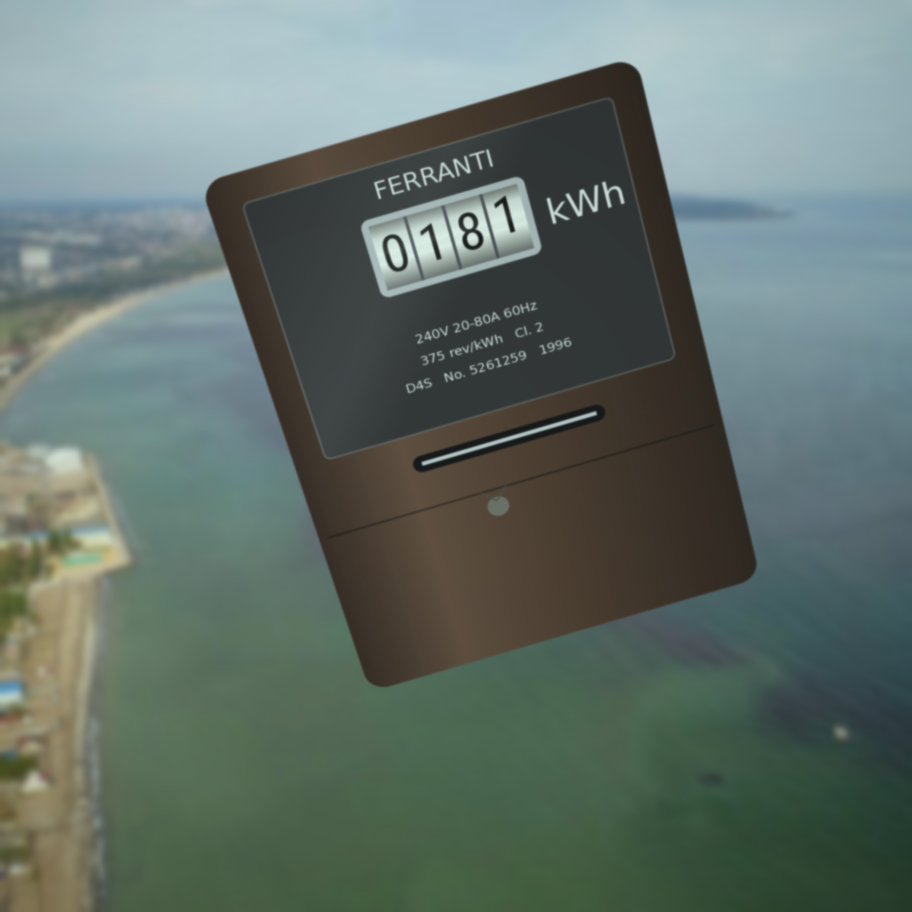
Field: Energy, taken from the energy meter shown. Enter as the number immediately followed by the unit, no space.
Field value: 181kWh
